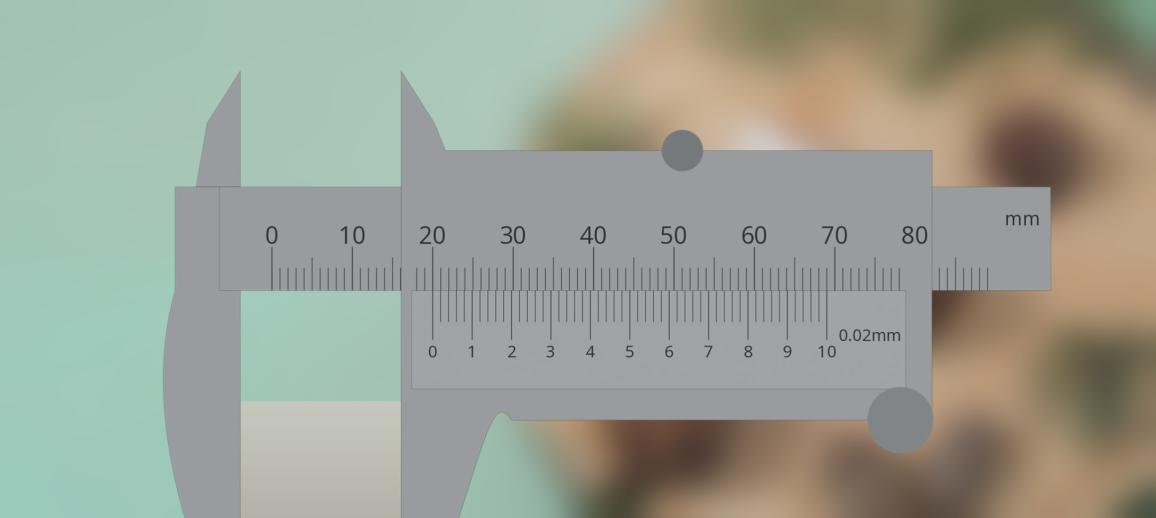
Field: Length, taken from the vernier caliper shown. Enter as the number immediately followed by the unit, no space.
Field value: 20.0mm
